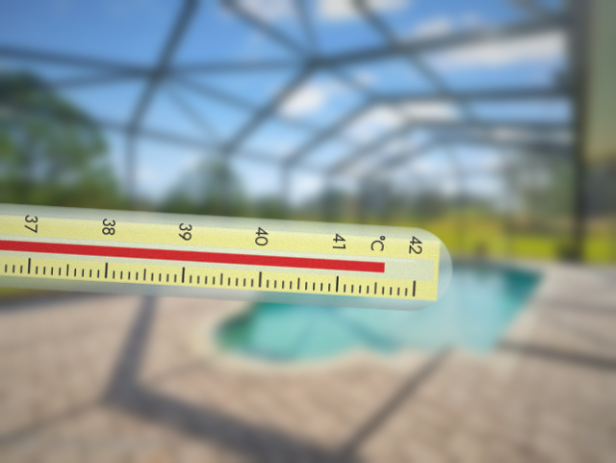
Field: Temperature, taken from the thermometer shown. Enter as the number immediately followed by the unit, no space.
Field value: 41.6°C
